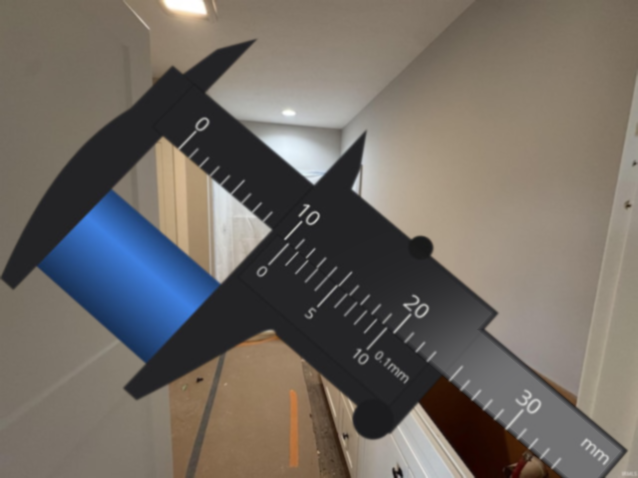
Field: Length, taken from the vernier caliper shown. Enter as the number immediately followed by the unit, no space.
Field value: 10.4mm
